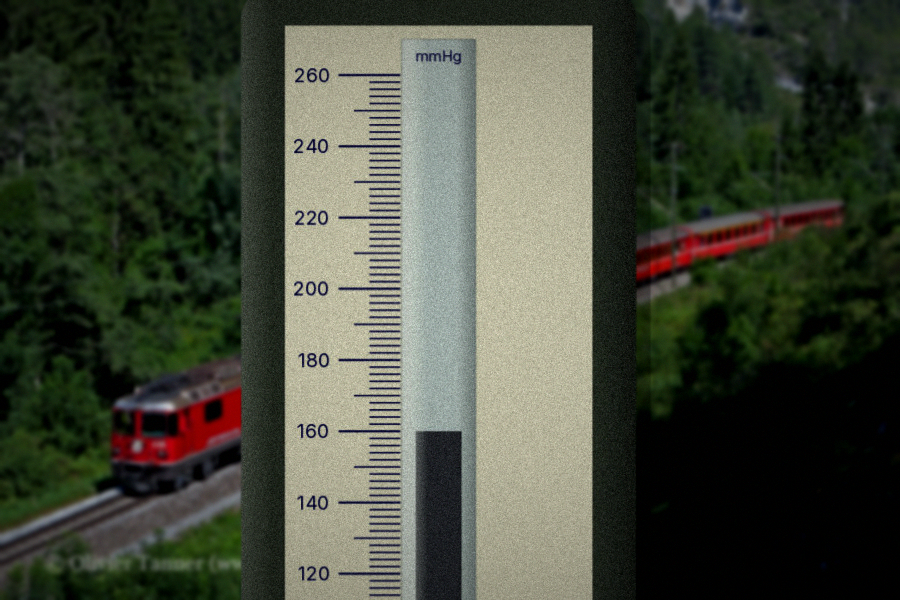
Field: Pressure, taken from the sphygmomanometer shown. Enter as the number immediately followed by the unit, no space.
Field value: 160mmHg
